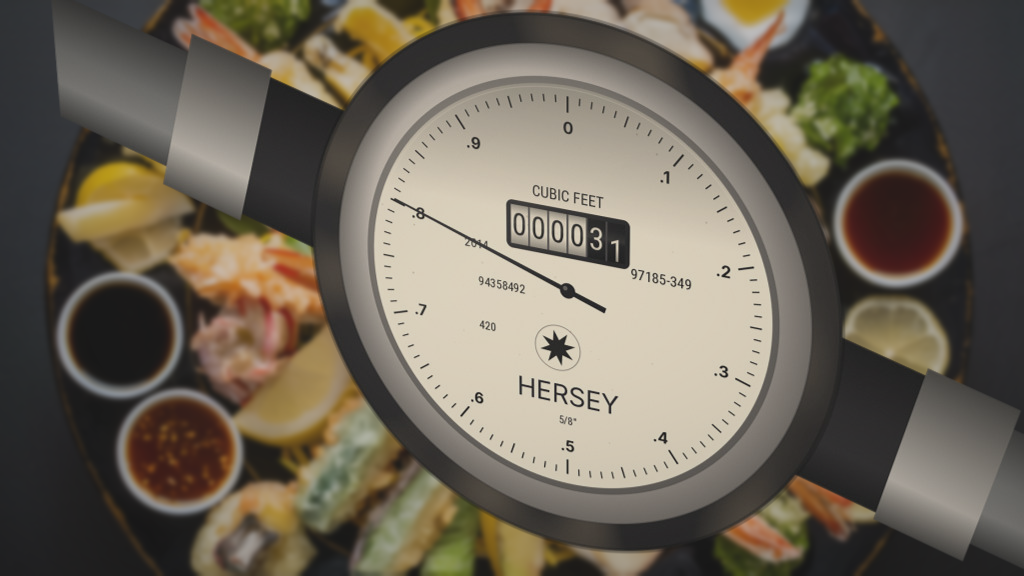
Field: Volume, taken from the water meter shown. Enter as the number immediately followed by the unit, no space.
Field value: 30.80ft³
